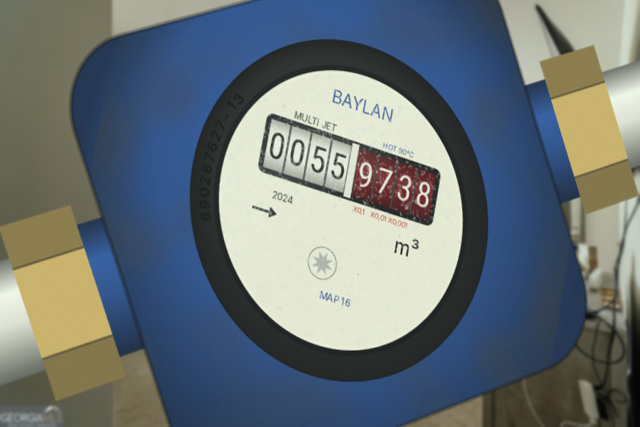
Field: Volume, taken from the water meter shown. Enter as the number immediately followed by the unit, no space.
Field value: 55.9738m³
